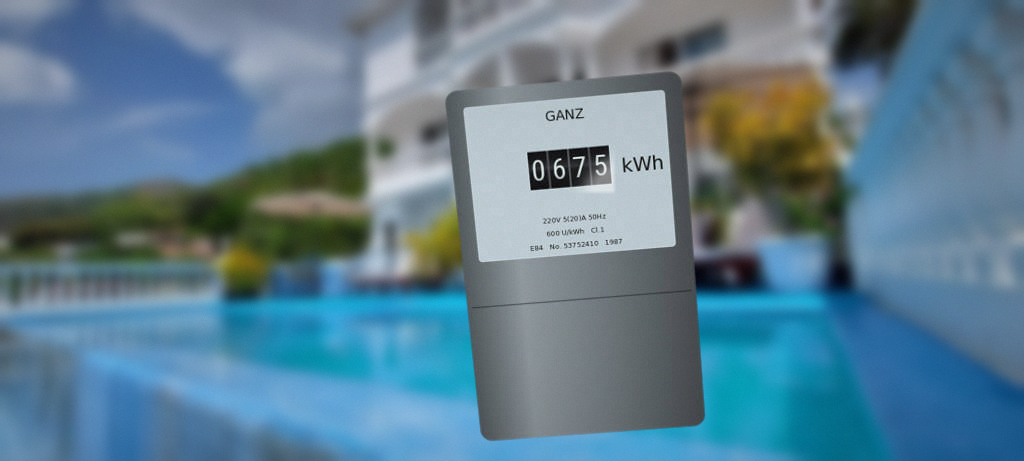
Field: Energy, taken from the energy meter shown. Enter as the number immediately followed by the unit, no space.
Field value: 675kWh
